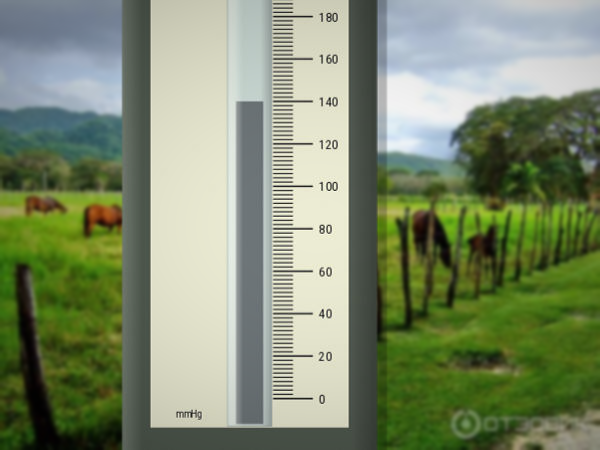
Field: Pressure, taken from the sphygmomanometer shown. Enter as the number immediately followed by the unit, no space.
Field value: 140mmHg
